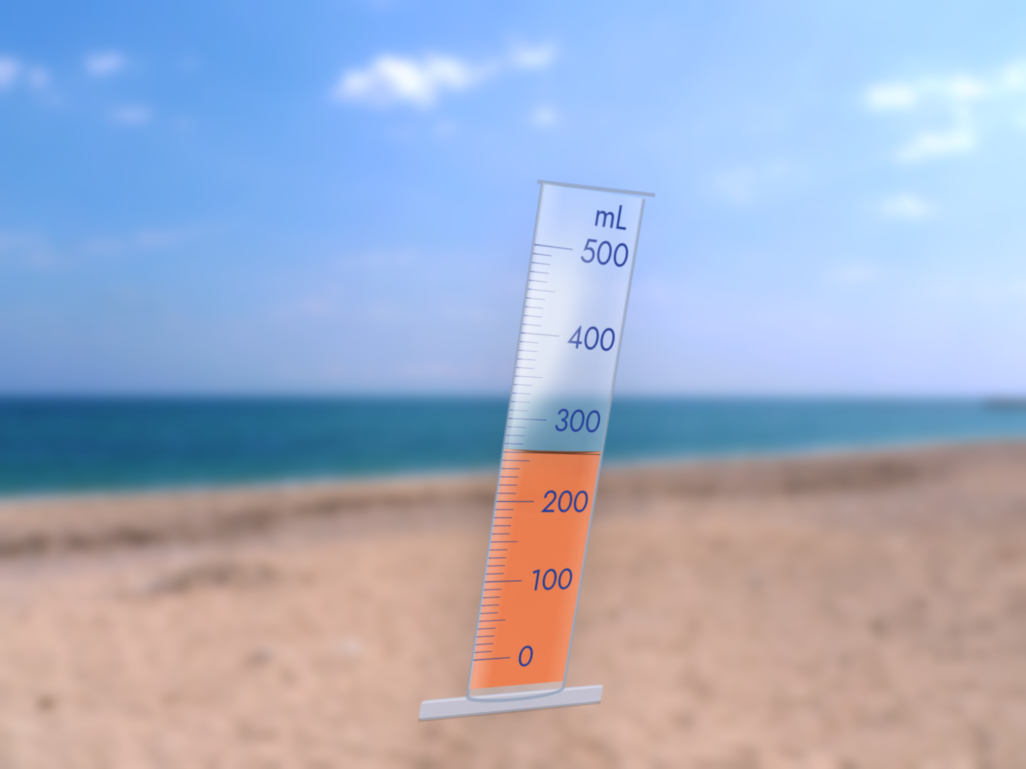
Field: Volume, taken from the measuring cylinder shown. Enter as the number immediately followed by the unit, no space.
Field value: 260mL
